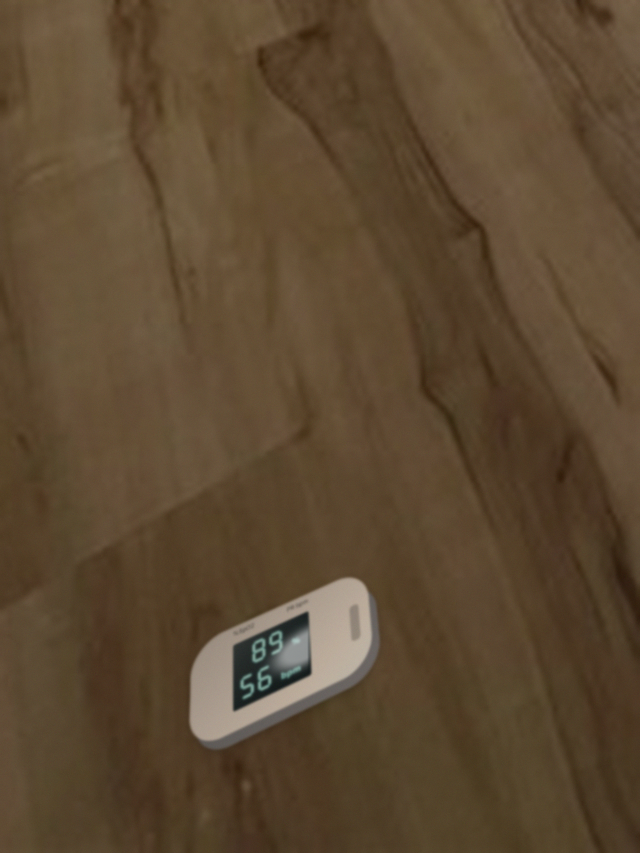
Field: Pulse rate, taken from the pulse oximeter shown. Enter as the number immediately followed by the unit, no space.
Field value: 56bpm
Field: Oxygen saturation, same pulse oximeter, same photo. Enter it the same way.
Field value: 89%
